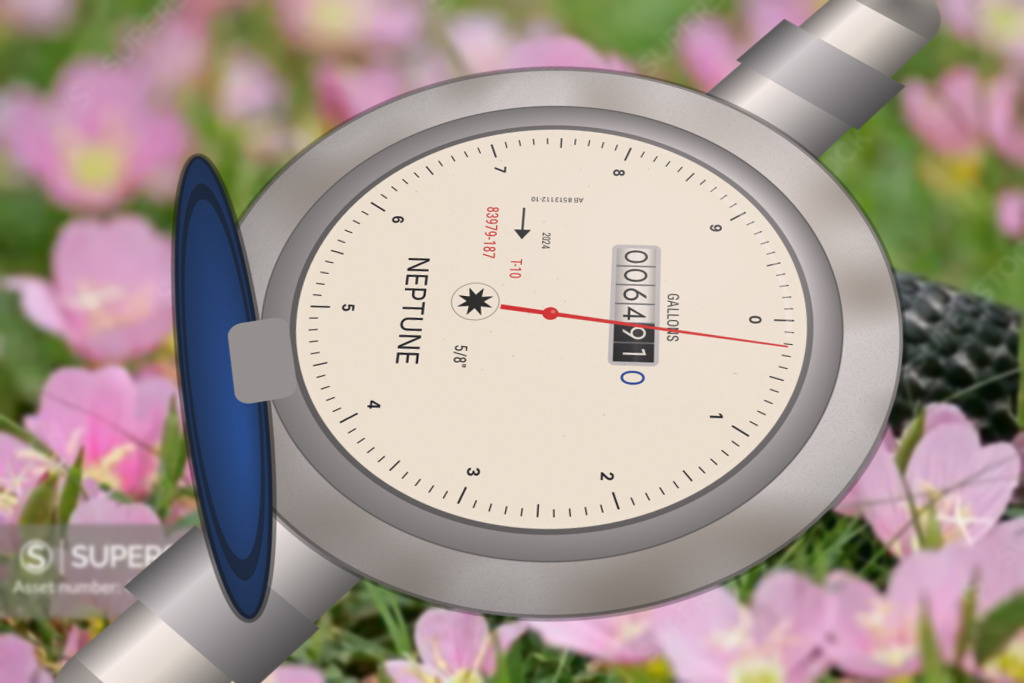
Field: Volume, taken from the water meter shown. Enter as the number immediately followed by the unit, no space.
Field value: 64910.2gal
